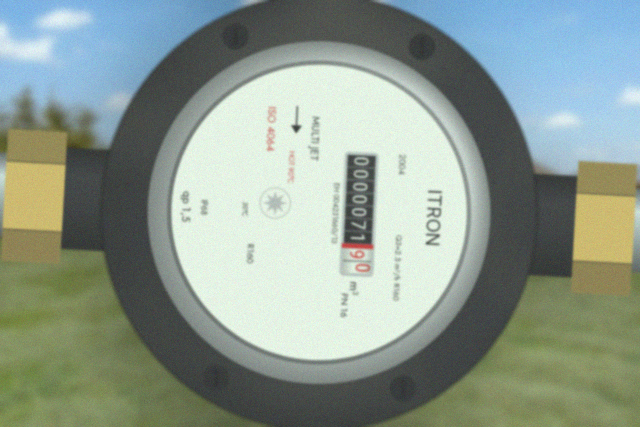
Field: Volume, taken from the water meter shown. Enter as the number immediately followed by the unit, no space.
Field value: 71.90m³
